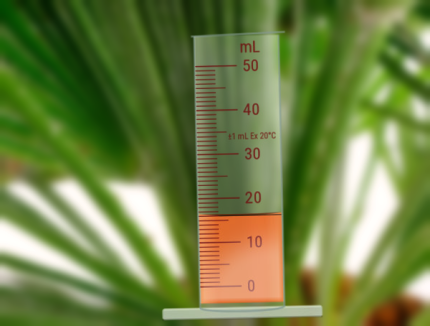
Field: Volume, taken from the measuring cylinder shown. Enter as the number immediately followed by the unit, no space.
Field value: 16mL
